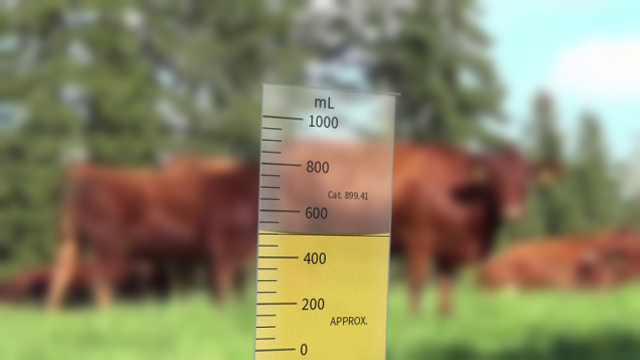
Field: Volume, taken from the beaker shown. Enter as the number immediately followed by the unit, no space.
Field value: 500mL
